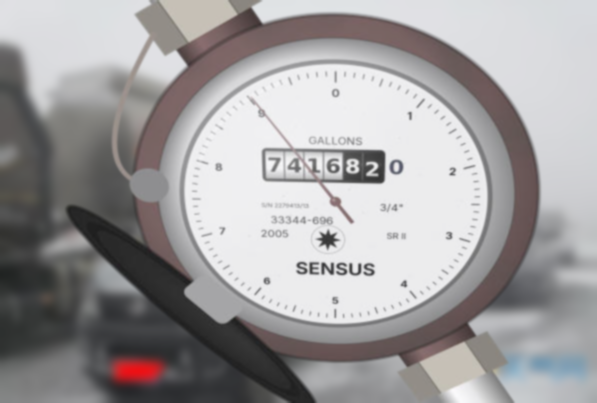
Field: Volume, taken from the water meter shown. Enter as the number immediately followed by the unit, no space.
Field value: 7416819.0gal
